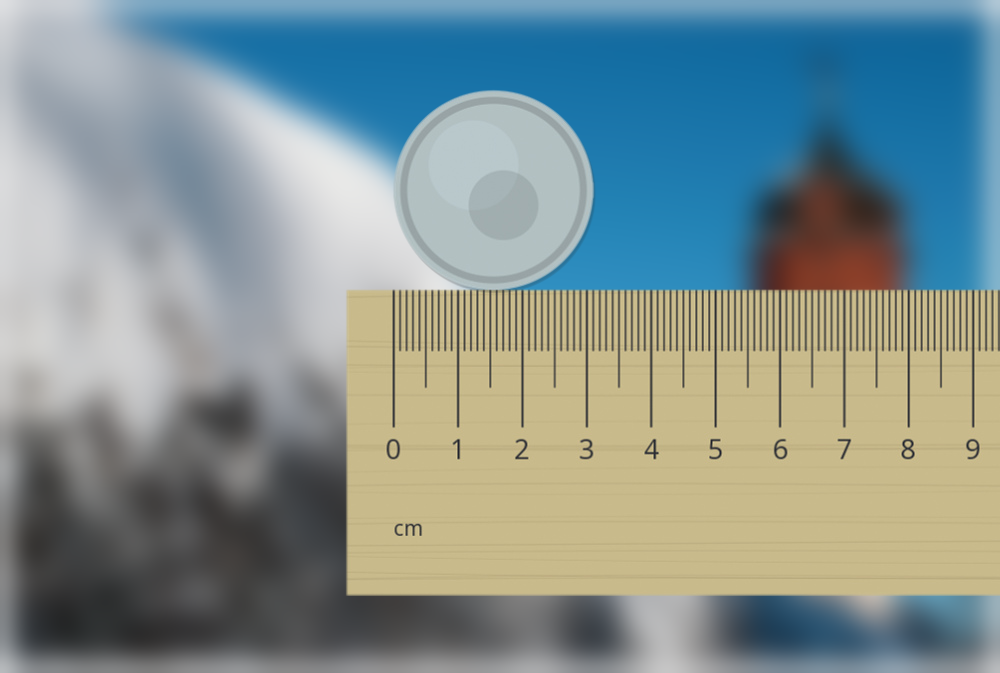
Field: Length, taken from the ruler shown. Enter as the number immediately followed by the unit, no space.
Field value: 3.1cm
